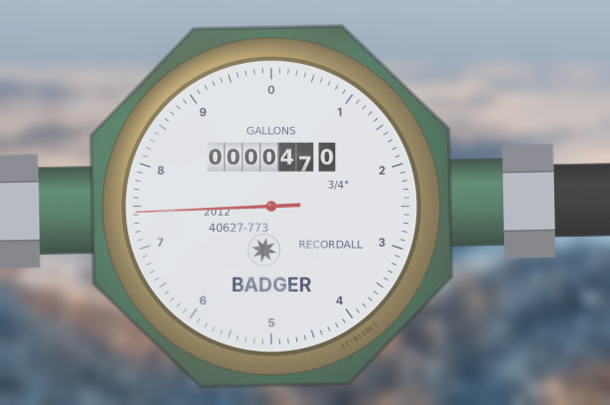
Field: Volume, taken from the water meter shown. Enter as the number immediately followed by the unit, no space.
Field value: 467.4gal
